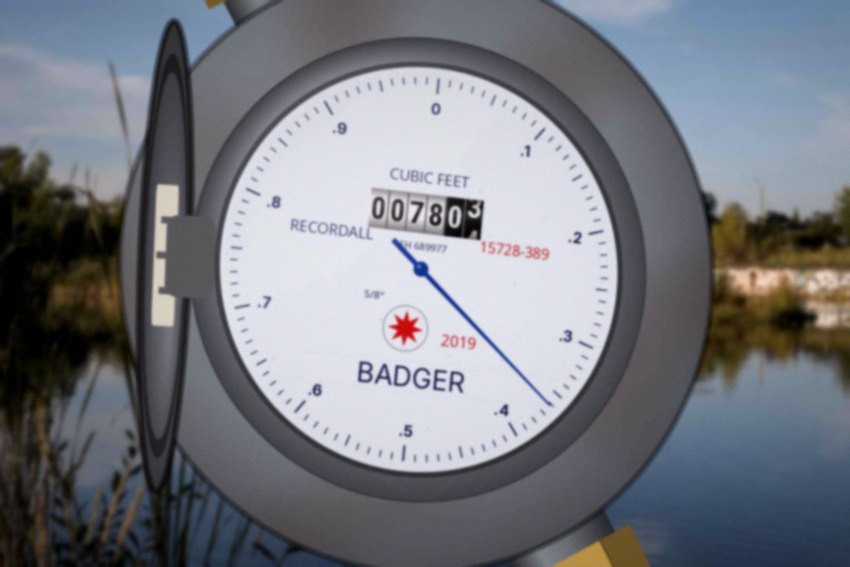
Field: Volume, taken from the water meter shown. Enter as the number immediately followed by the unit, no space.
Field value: 7803.36ft³
